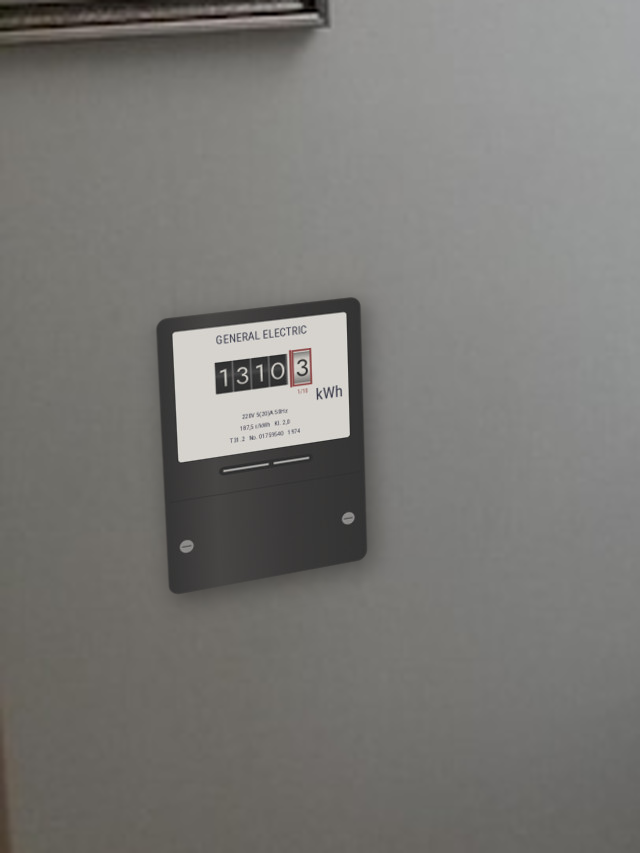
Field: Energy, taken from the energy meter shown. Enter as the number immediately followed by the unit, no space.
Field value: 1310.3kWh
